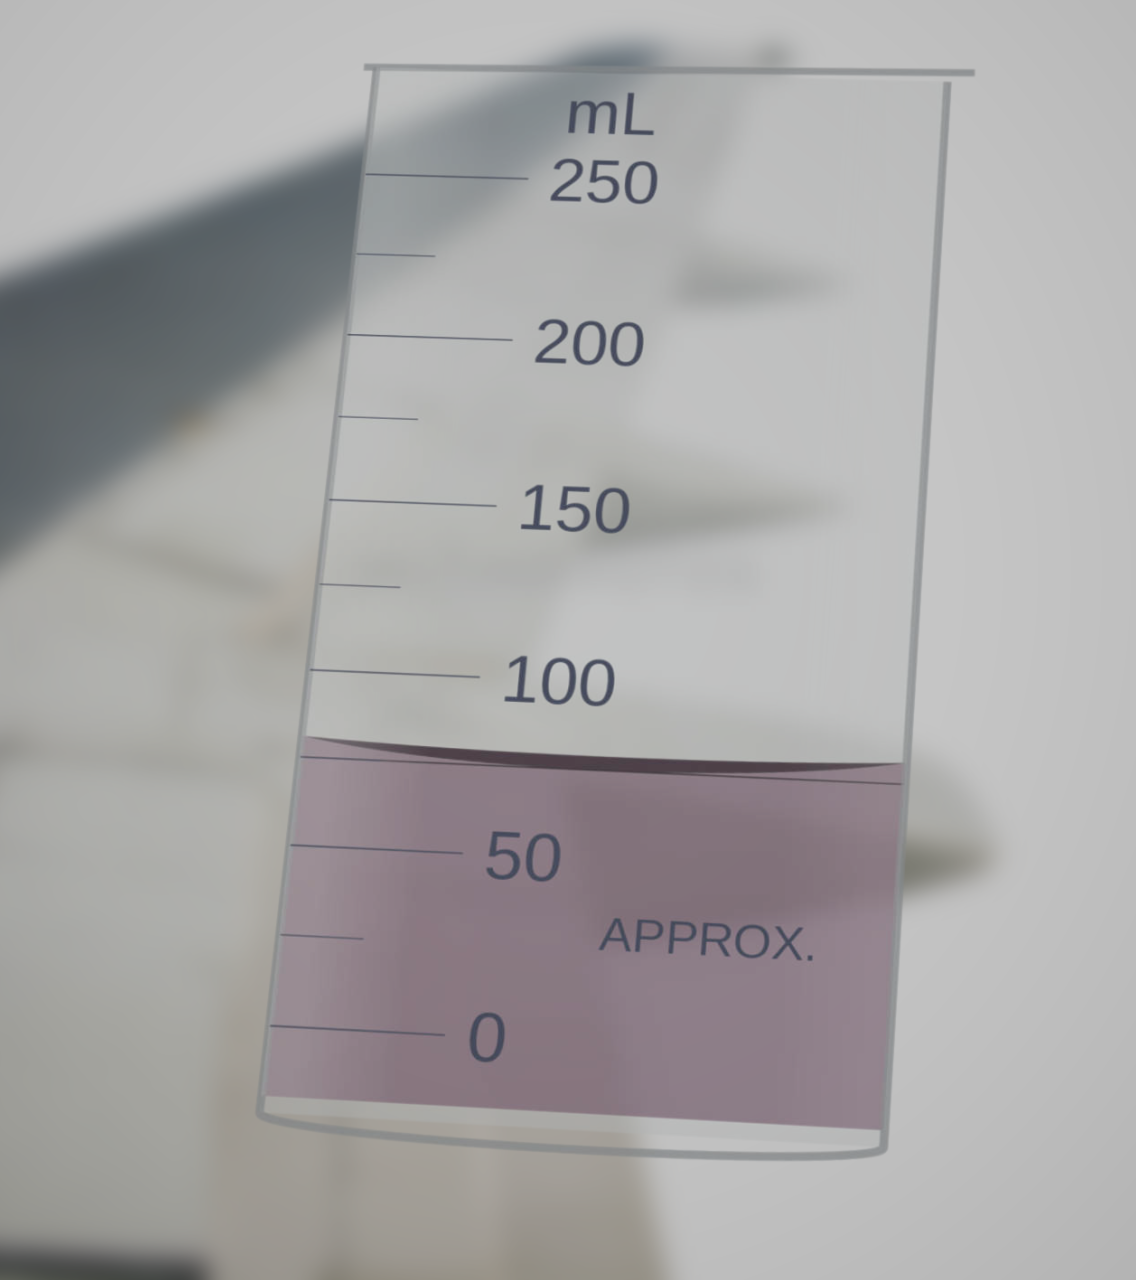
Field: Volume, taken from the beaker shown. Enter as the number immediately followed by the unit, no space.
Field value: 75mL
